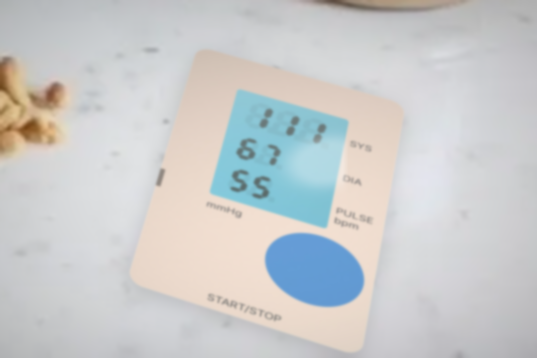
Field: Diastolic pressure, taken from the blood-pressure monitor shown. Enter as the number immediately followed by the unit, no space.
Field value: 67mmHg
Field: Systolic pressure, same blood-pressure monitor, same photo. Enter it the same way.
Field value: 111mmHg
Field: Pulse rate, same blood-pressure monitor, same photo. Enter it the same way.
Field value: 55bpm
